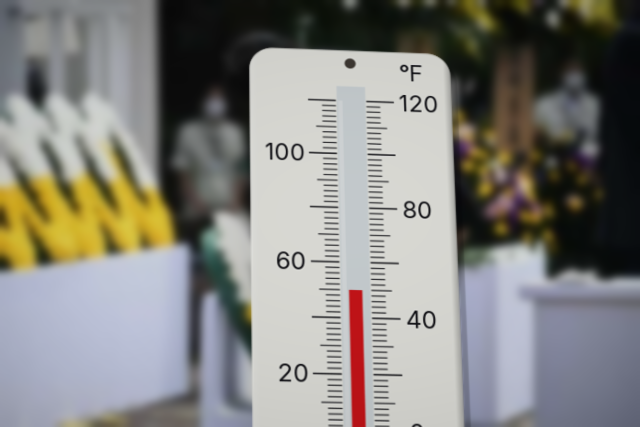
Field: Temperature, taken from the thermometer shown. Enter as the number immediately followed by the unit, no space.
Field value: 50°F
